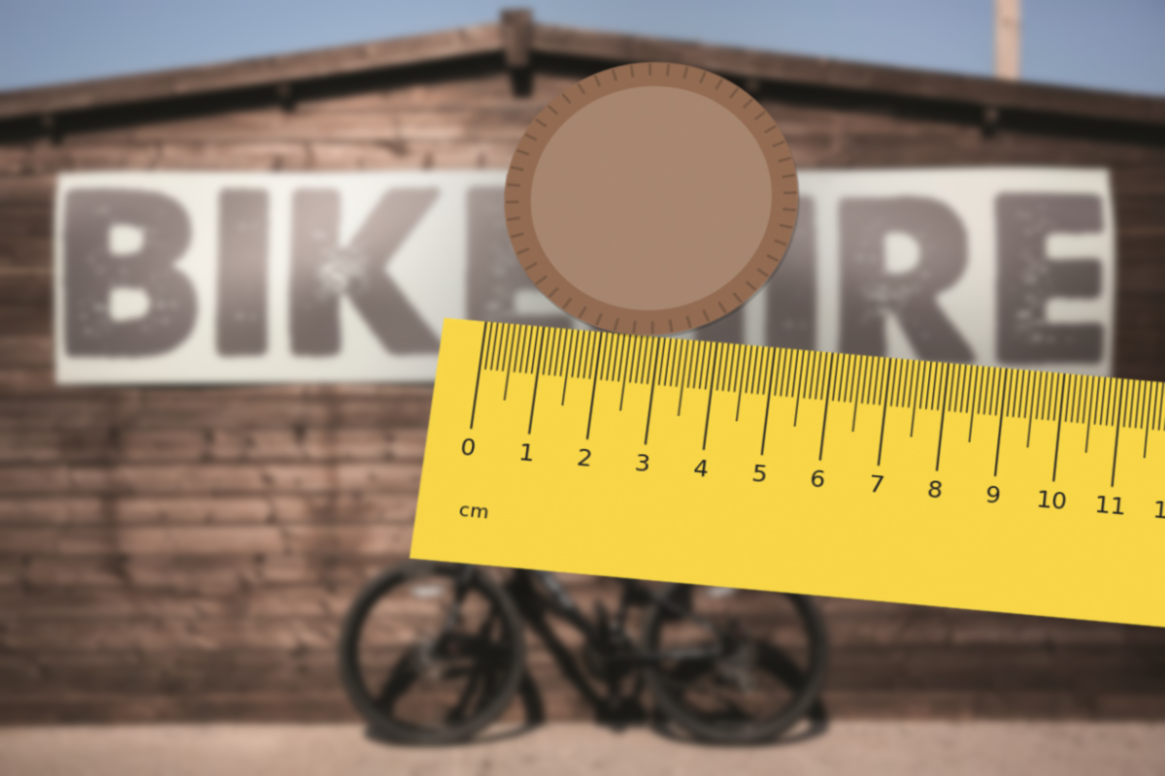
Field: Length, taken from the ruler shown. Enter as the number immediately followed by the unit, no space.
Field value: 5.1cm
